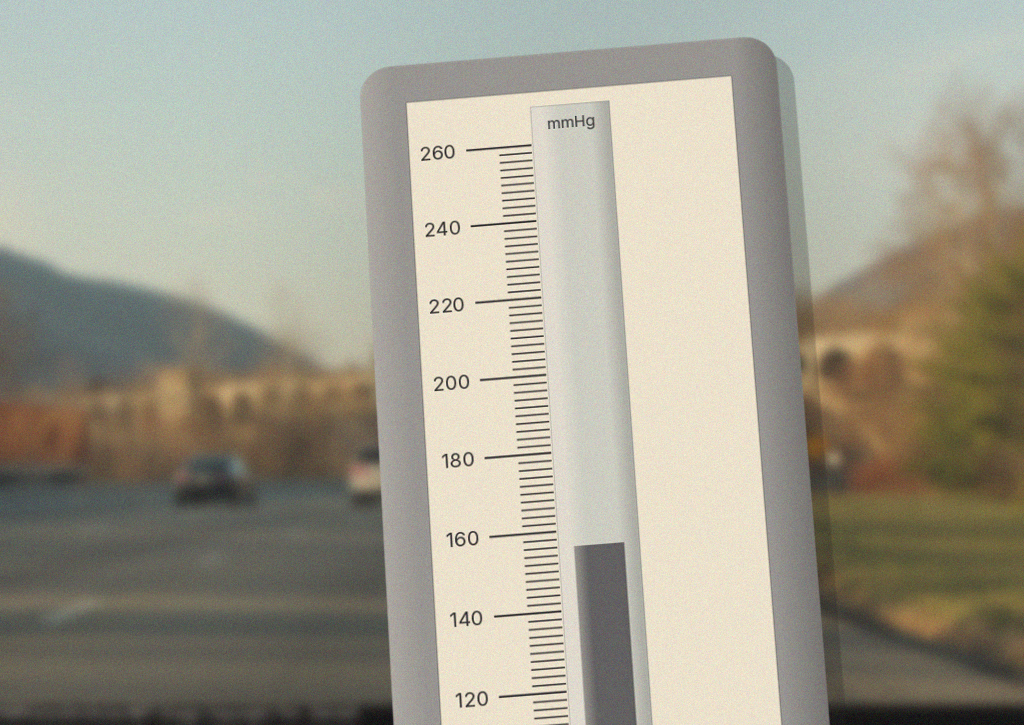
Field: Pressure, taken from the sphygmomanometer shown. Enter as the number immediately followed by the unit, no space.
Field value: 156mmHg
